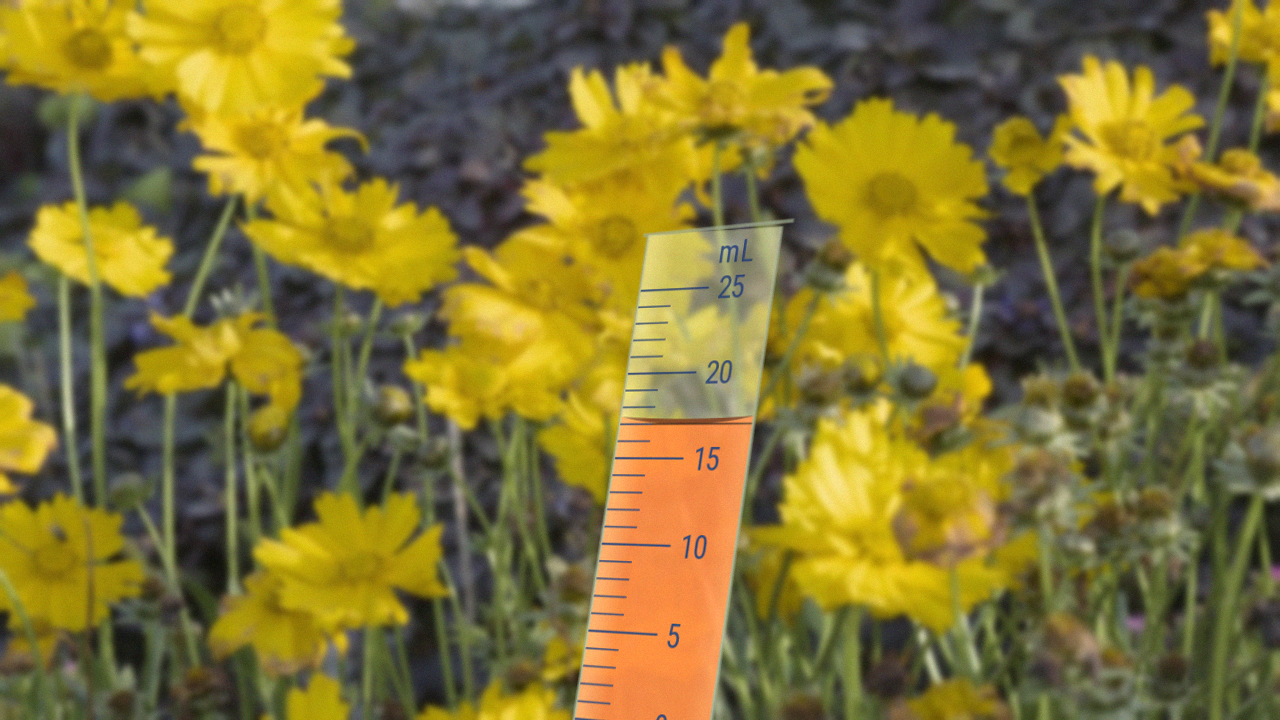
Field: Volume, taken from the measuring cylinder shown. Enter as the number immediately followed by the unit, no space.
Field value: 17mL
